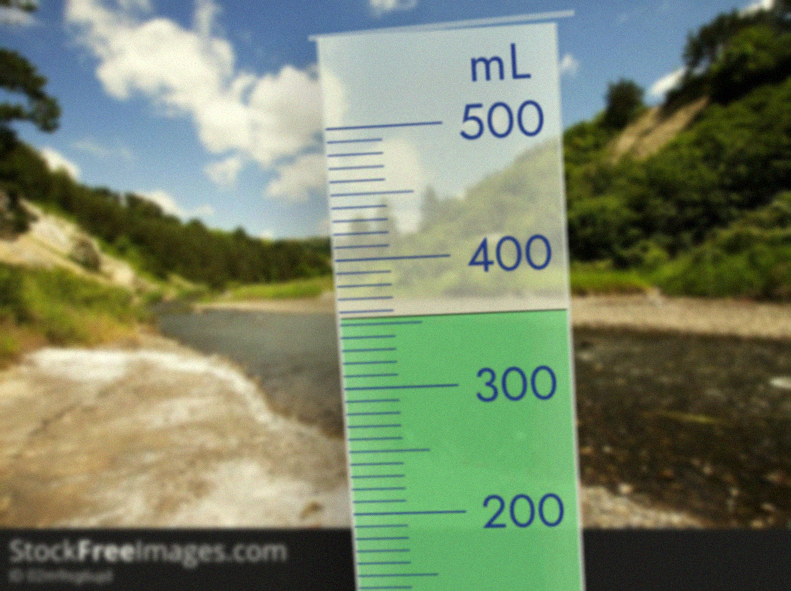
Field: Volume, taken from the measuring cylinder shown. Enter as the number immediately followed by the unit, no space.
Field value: 355mL
